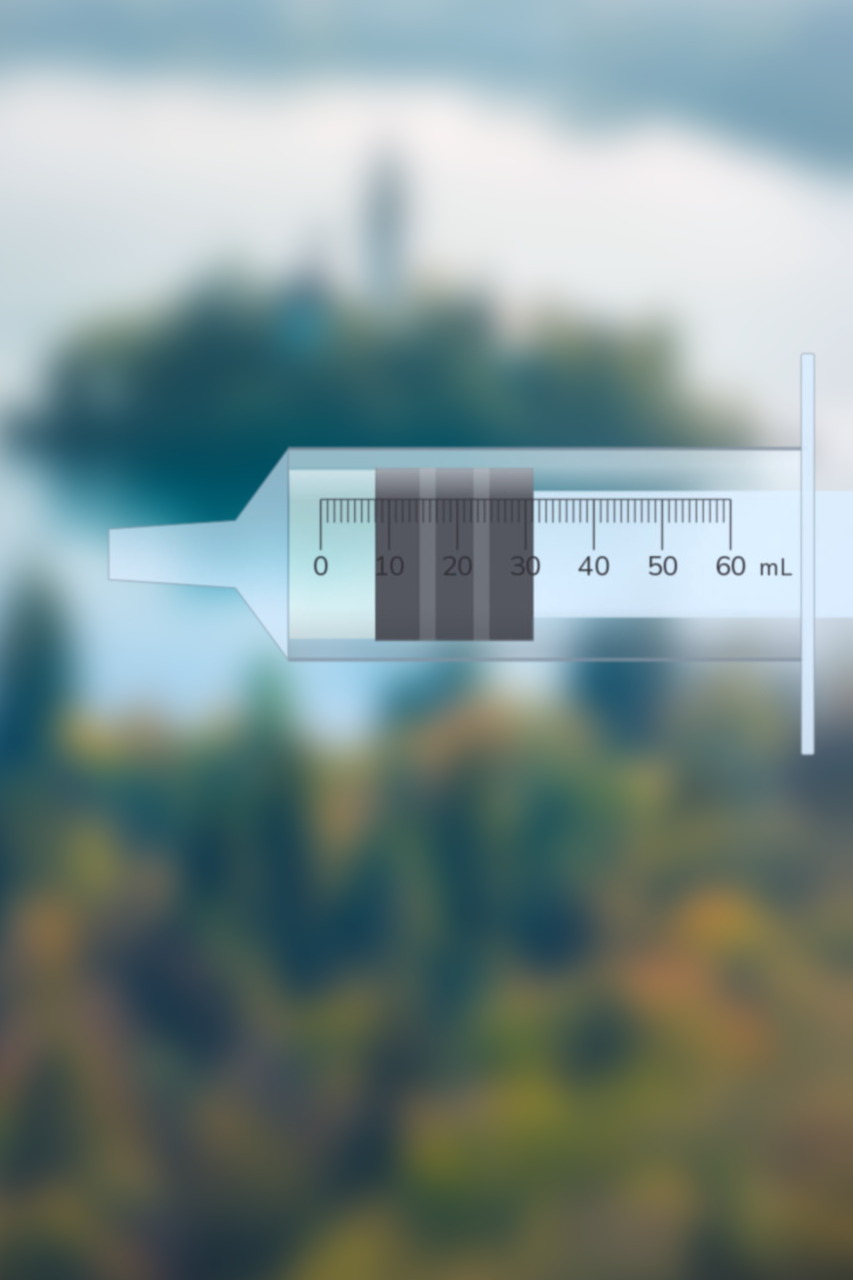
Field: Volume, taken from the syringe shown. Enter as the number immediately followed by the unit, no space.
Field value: 8mL
